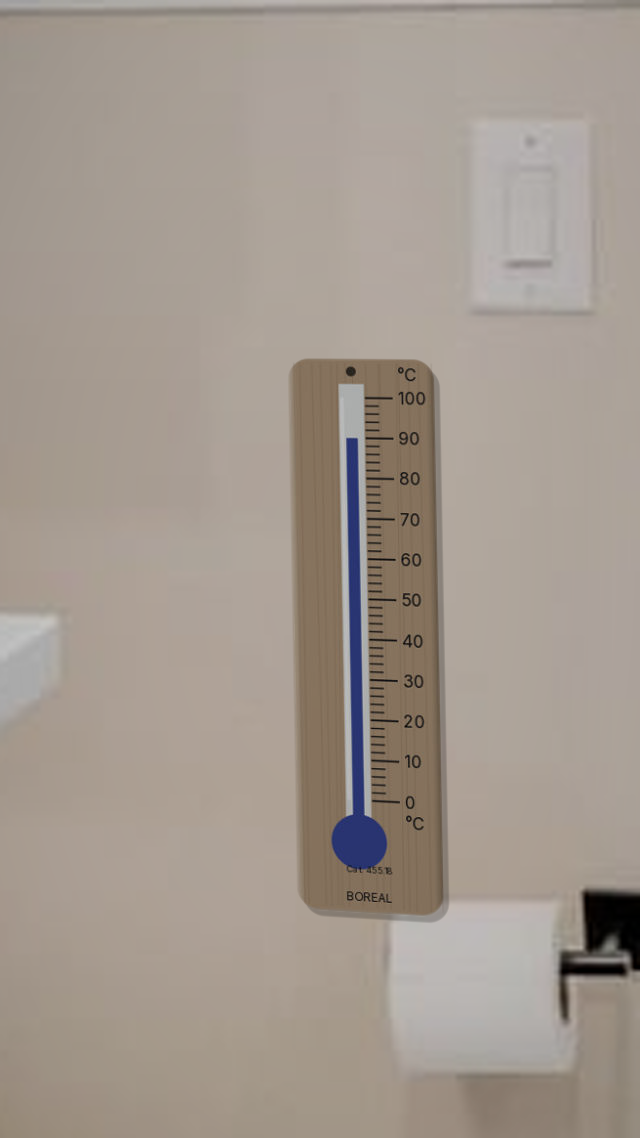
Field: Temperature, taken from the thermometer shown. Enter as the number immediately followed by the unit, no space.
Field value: 90°C
